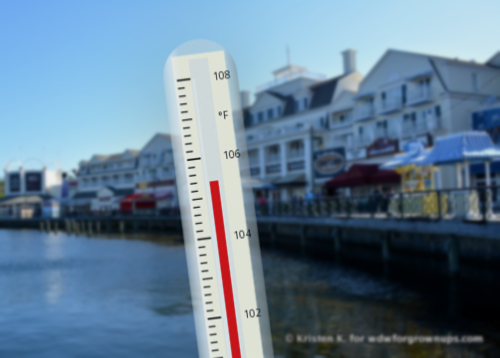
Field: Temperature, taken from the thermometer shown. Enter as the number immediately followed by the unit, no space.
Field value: 105.4°F
